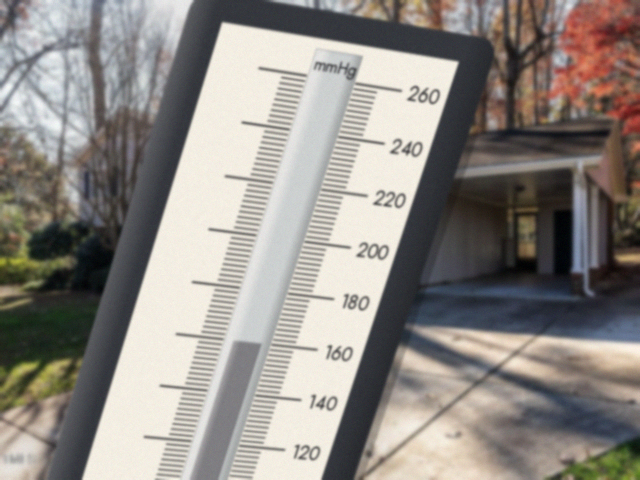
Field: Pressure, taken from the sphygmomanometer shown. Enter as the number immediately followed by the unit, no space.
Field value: 160mmHg
